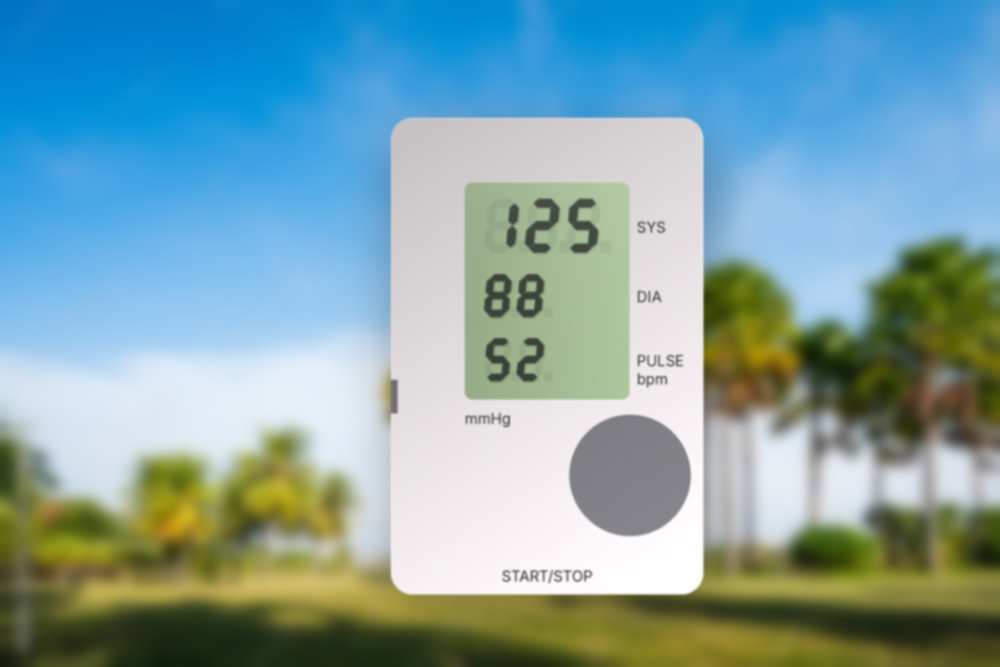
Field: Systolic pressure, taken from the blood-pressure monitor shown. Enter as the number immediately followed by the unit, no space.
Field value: 125mmHg
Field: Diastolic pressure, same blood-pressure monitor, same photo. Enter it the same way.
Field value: 88mmHg
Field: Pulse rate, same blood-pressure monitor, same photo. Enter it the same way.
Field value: 52bpm
